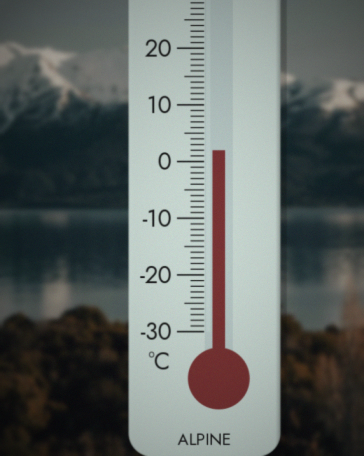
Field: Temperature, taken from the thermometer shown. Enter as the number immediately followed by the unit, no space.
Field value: 2°C
